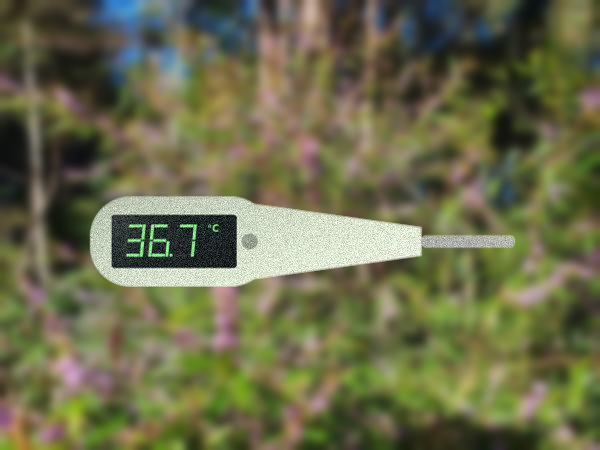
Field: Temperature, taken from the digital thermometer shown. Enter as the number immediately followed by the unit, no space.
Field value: 36.7°C
